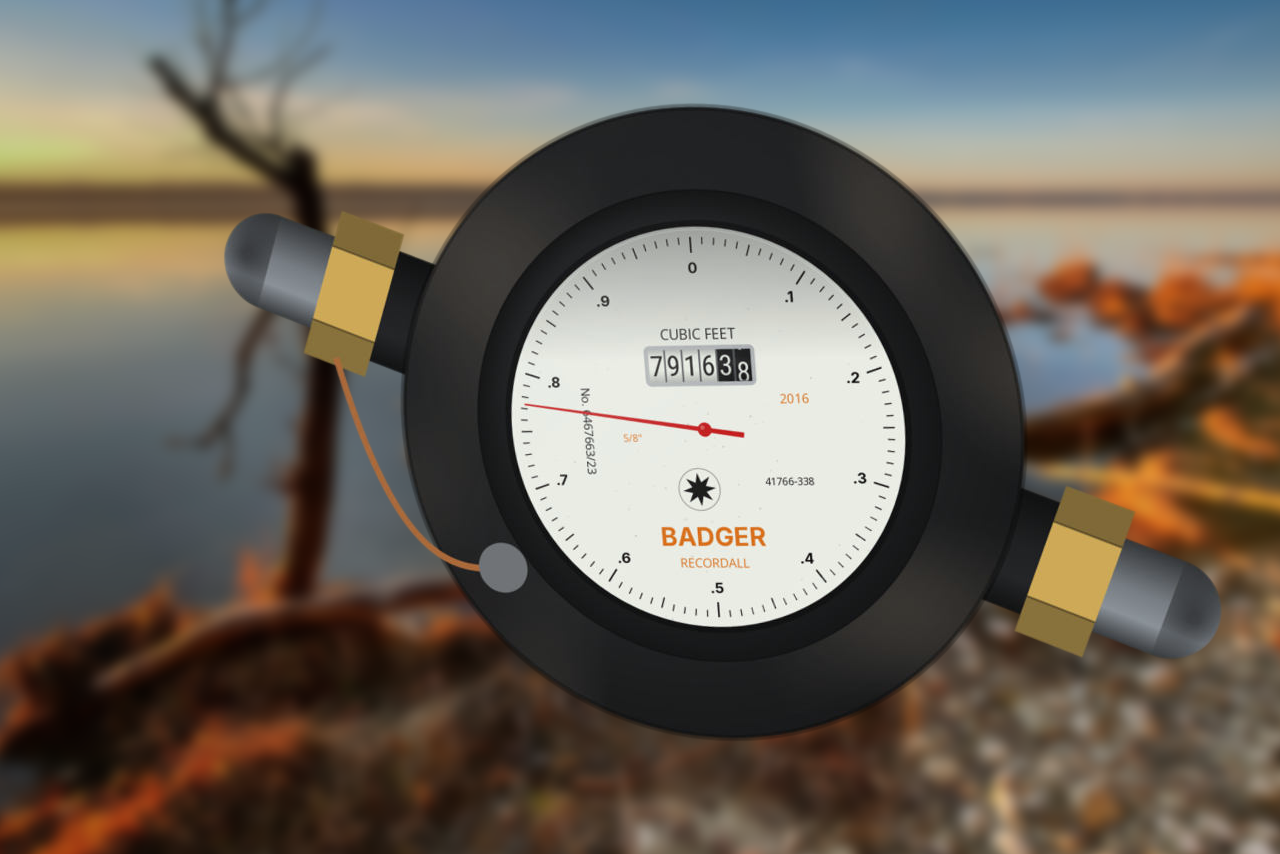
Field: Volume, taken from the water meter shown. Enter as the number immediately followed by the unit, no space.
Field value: 791637.77ft³
